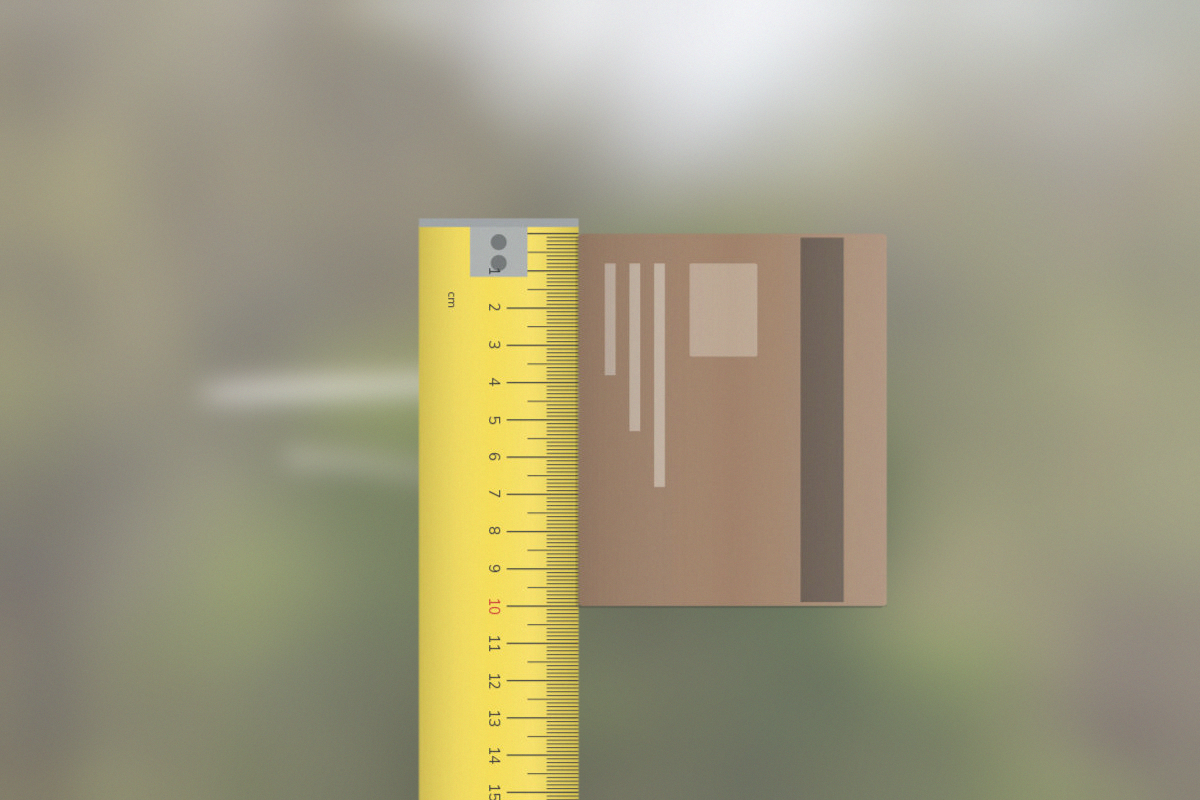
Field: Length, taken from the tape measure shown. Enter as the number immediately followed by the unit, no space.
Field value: 10cm
